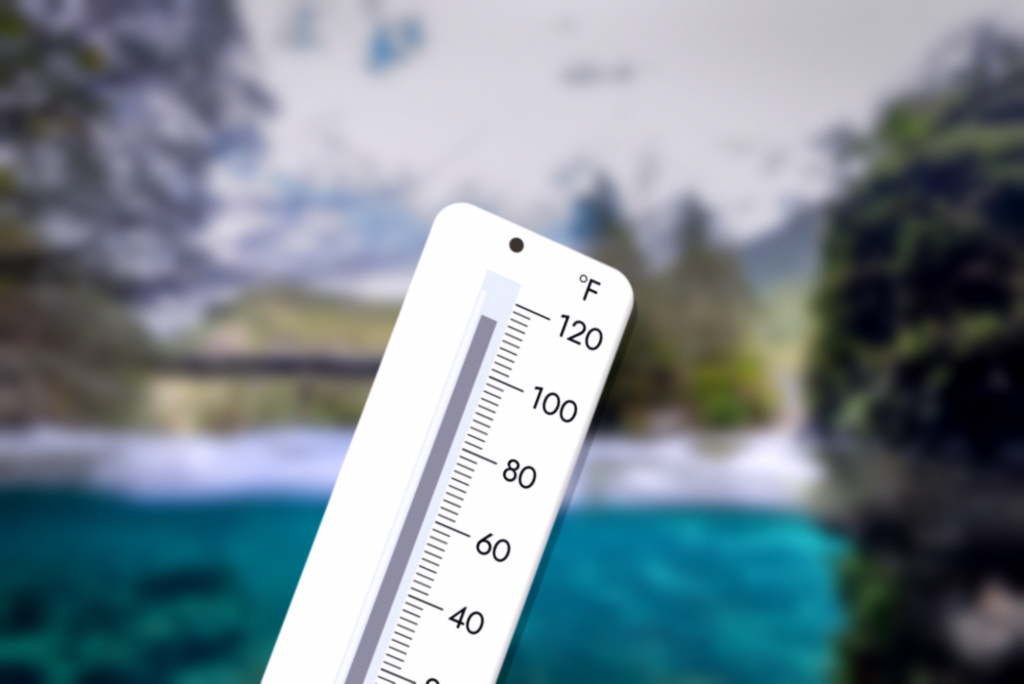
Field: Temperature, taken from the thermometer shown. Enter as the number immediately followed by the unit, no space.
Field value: 114°F
